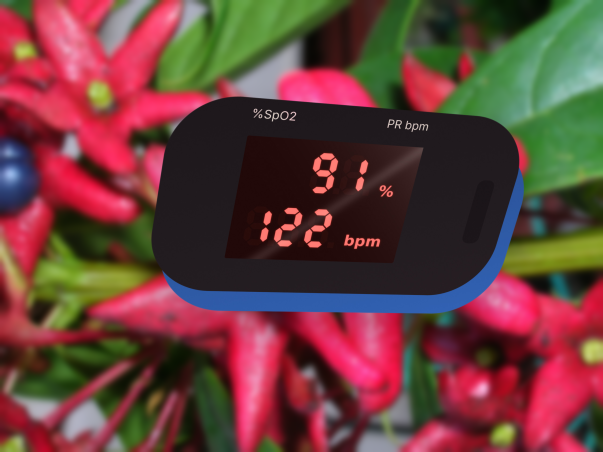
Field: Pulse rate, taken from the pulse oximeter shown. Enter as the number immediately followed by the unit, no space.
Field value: 122bpm
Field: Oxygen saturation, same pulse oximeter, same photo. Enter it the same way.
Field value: 91%
